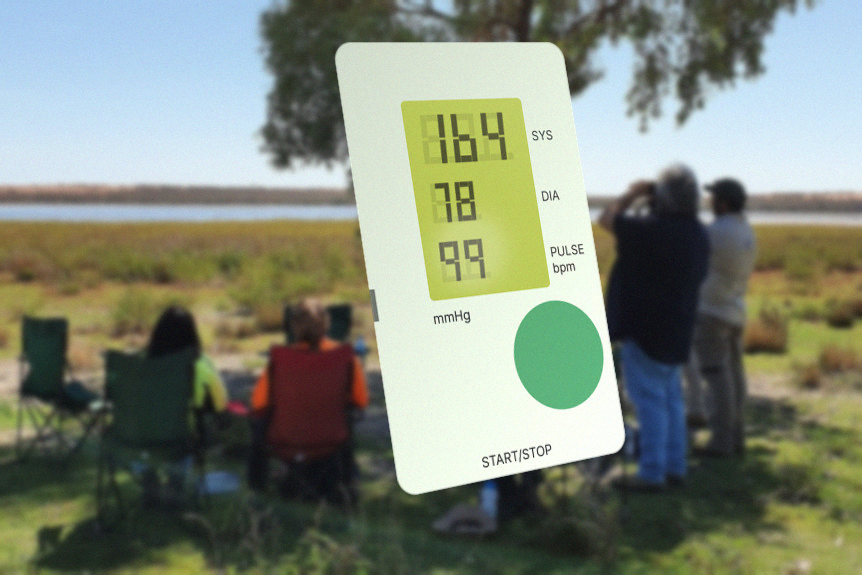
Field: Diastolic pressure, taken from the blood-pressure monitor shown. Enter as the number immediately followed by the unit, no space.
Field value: 78mmHg
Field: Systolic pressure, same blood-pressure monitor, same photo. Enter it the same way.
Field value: 164mmHg
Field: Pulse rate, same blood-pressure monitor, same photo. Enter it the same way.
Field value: 99bpm
